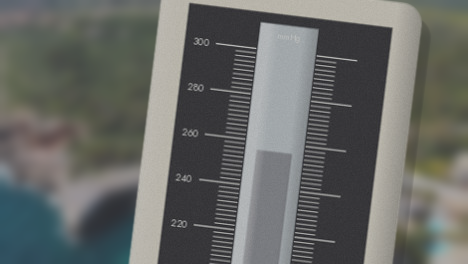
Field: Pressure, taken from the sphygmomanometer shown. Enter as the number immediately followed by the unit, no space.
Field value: 256mmHg
